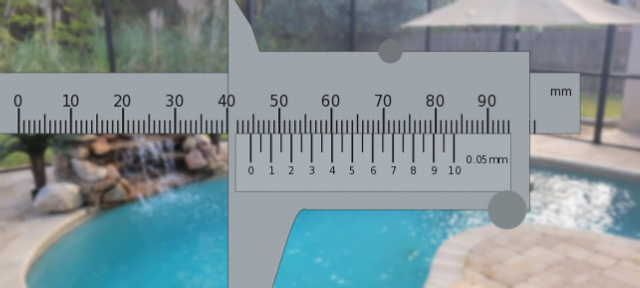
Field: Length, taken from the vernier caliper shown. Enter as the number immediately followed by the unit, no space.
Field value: 44.5mm
